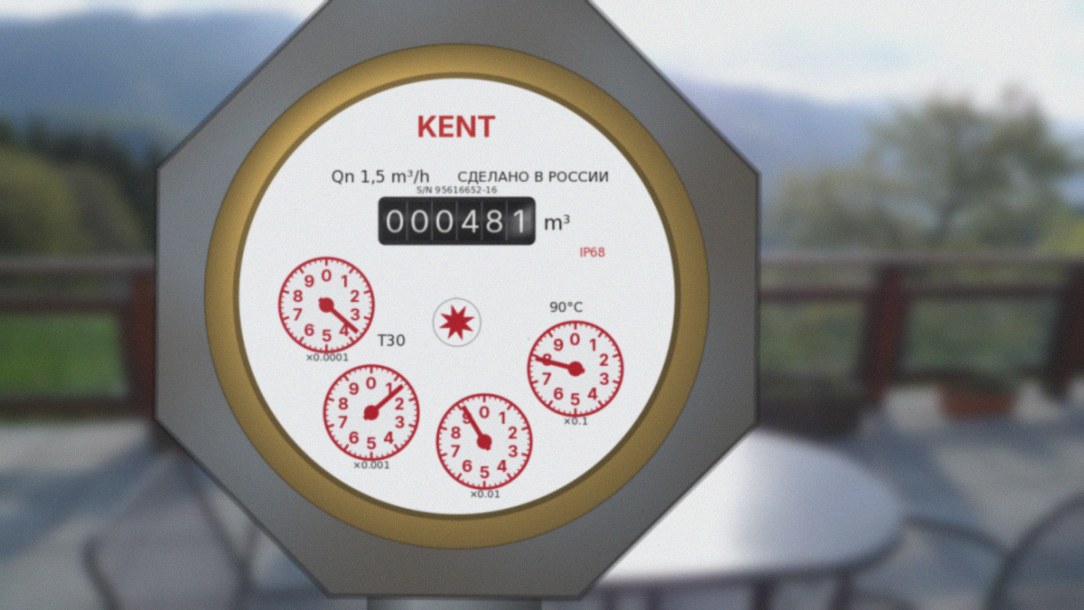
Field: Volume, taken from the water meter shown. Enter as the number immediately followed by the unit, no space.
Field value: 481.7913m³
